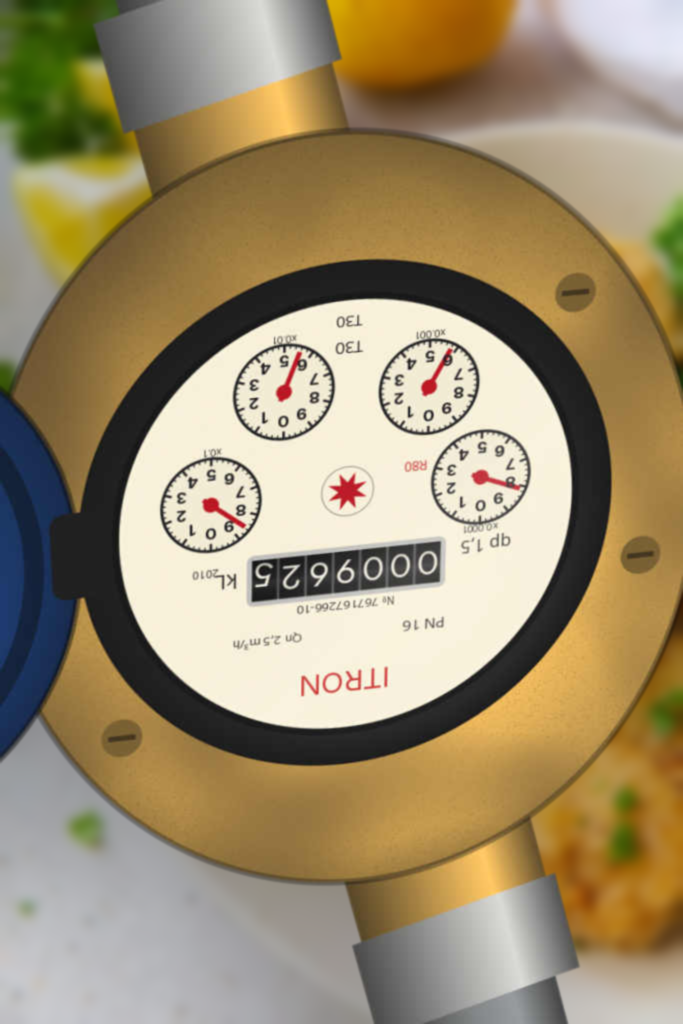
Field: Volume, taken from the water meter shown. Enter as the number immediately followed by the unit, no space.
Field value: 9624.8558kL
